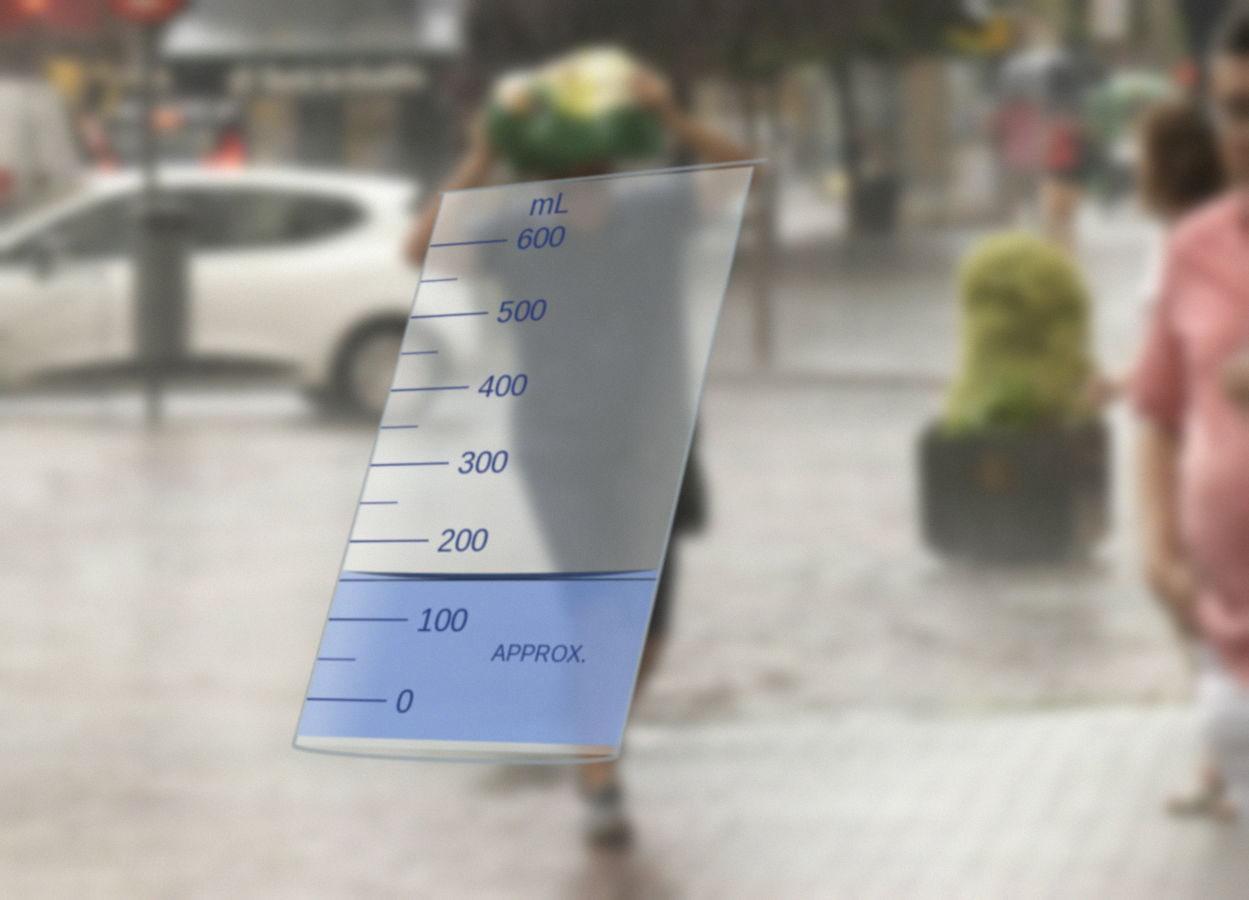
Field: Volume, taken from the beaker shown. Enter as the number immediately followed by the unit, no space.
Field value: 150mL
